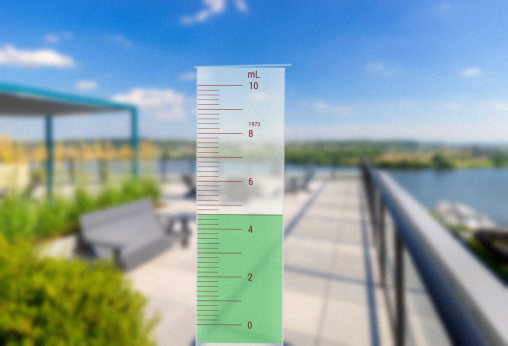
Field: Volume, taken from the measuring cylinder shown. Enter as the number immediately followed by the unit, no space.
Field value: 4.6mL
